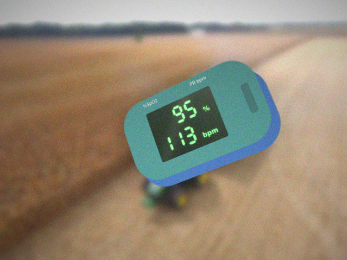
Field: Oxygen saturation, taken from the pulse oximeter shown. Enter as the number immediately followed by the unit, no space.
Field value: 95%
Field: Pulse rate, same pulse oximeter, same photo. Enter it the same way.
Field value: 113bpm
